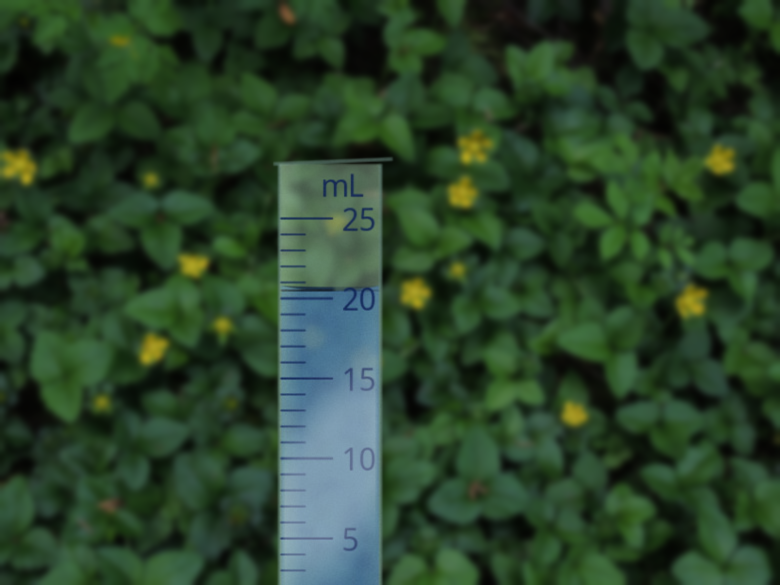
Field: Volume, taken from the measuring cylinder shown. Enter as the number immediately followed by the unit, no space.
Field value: 20.5mL
